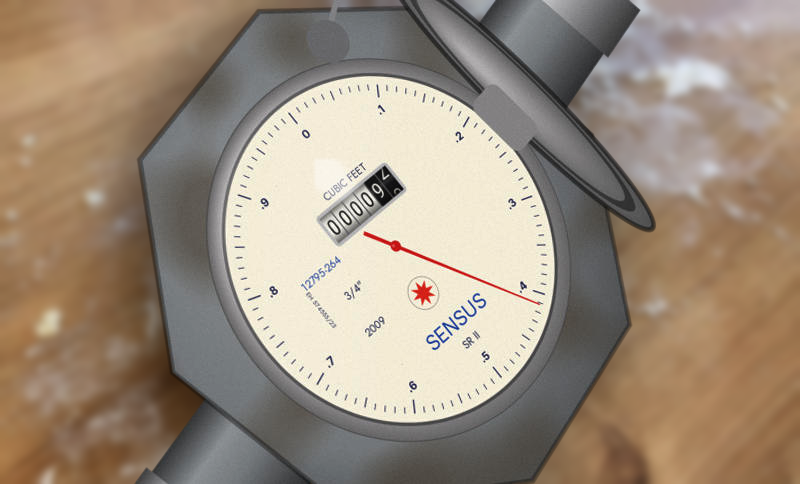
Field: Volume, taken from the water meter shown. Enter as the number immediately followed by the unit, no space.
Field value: 92.41ft³
